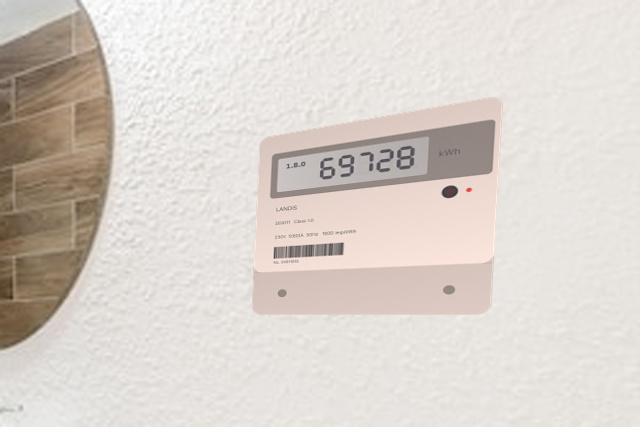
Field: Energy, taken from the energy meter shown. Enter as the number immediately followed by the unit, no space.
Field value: 69728kWh
